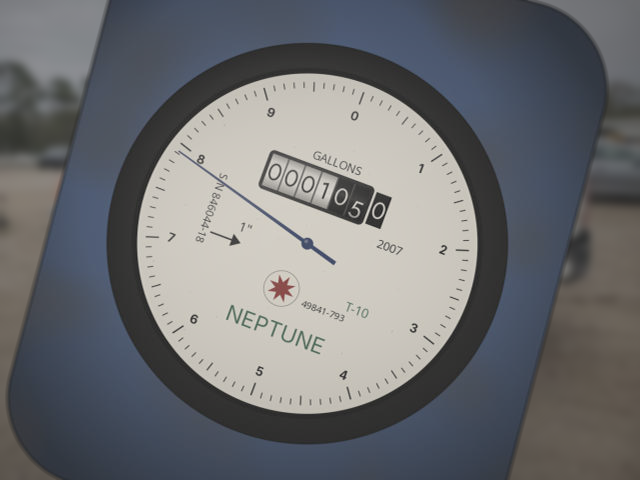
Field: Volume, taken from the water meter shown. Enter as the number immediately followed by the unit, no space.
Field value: 1047.9gal
